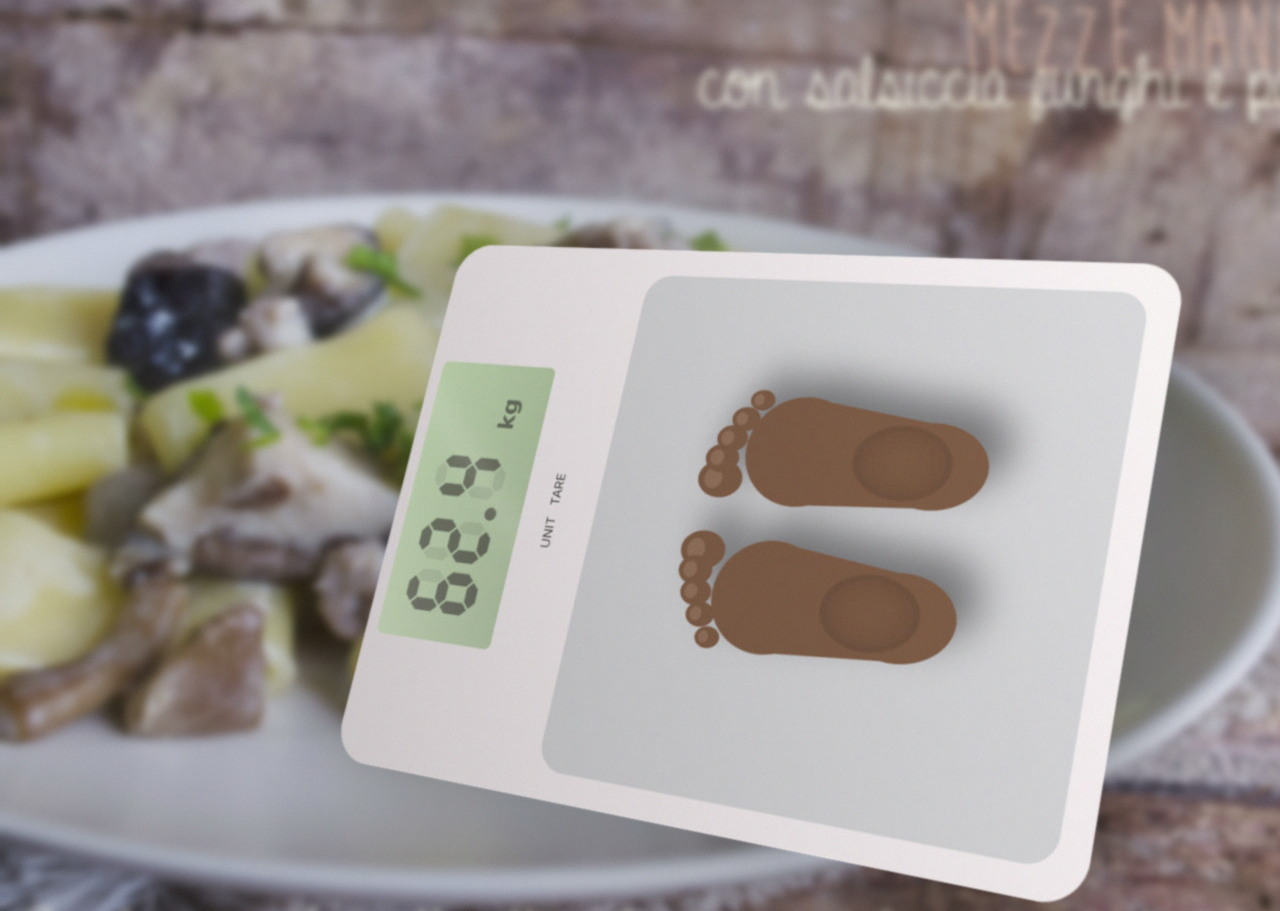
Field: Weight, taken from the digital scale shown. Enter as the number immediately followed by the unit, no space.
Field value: 62.4kg
